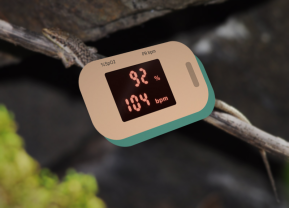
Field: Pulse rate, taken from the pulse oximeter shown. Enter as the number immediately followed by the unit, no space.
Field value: 104bpm
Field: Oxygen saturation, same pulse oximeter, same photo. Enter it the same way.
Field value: 92%
